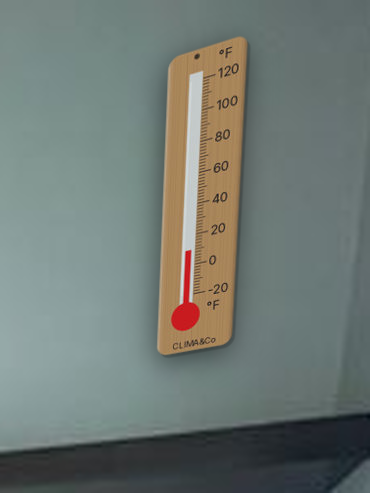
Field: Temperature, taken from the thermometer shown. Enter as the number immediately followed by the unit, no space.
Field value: 10°F
